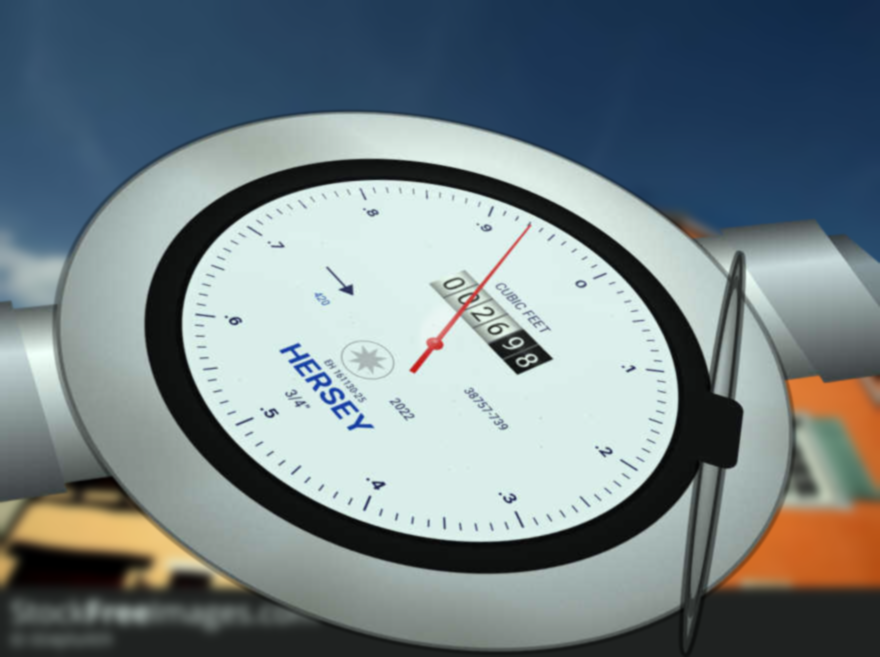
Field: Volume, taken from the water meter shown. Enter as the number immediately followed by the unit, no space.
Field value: 2697.93ft³
